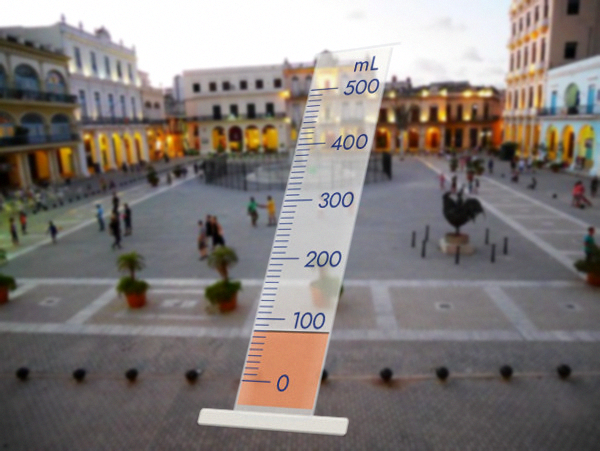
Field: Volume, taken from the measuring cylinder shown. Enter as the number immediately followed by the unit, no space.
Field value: 80mL
